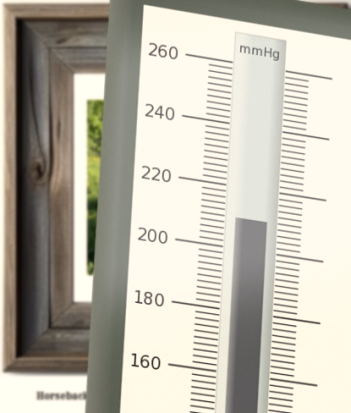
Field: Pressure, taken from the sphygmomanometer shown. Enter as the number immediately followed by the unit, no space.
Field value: 210mmHg
